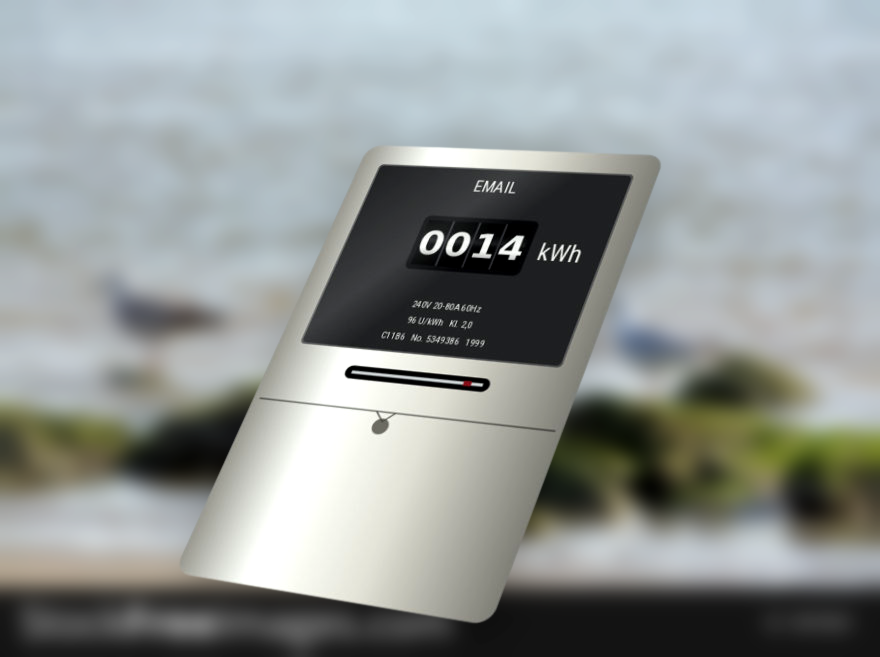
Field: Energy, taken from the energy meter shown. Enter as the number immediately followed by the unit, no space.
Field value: 14kWh
